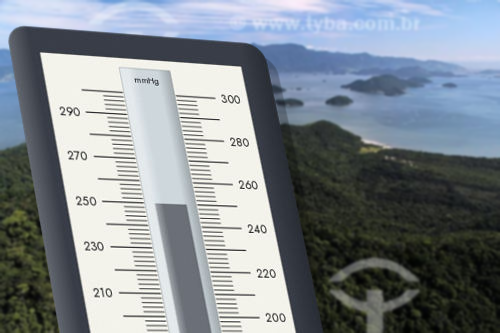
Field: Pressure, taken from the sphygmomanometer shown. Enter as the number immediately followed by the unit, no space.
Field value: 250mmHg
